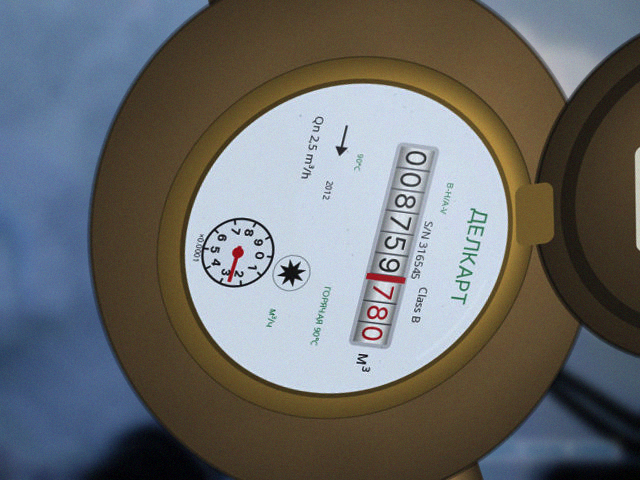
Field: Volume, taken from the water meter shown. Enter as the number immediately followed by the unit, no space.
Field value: 8759.7802m³
